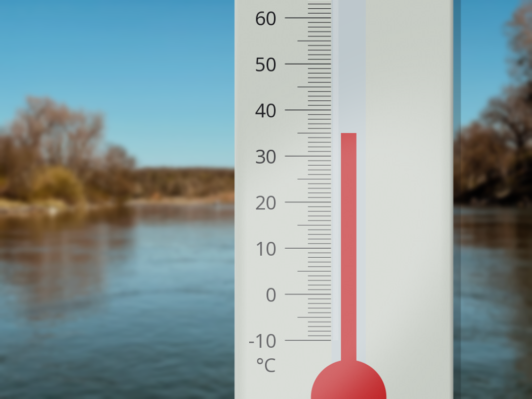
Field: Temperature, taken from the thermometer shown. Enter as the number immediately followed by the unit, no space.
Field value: 35°C
